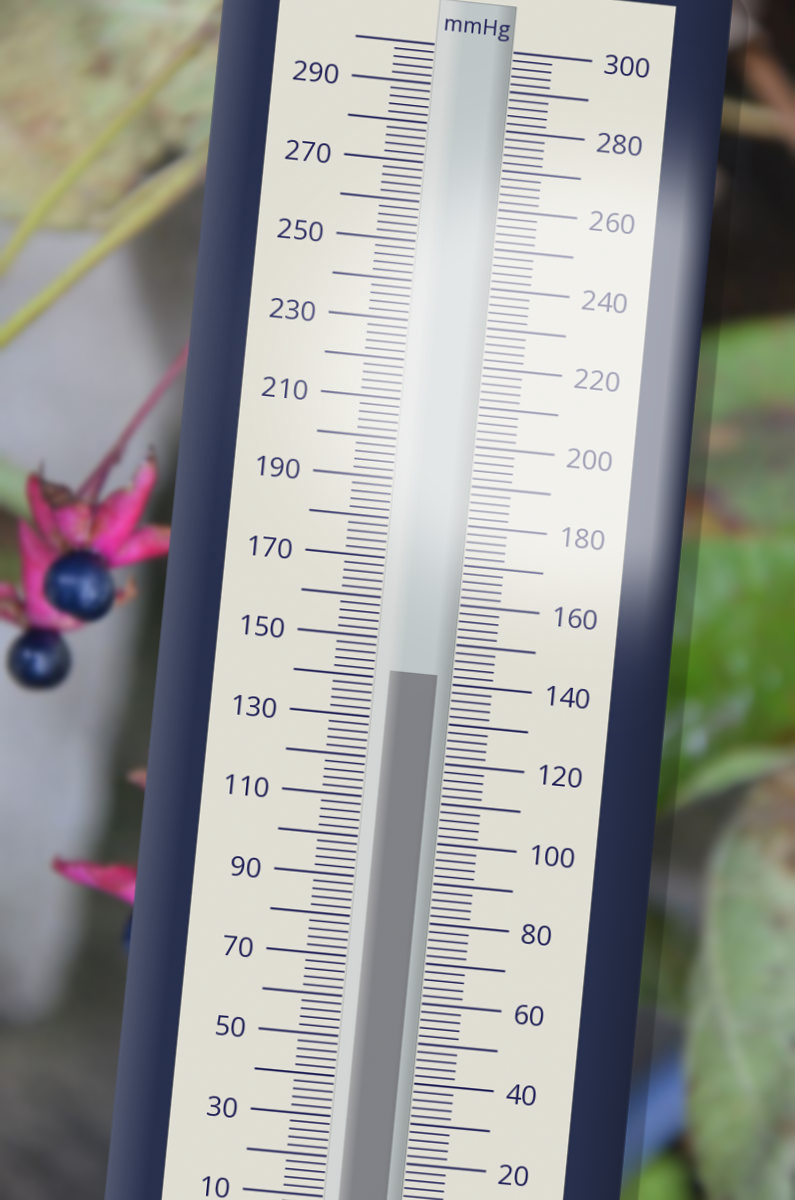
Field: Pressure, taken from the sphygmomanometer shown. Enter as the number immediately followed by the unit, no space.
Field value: 142mmHg
